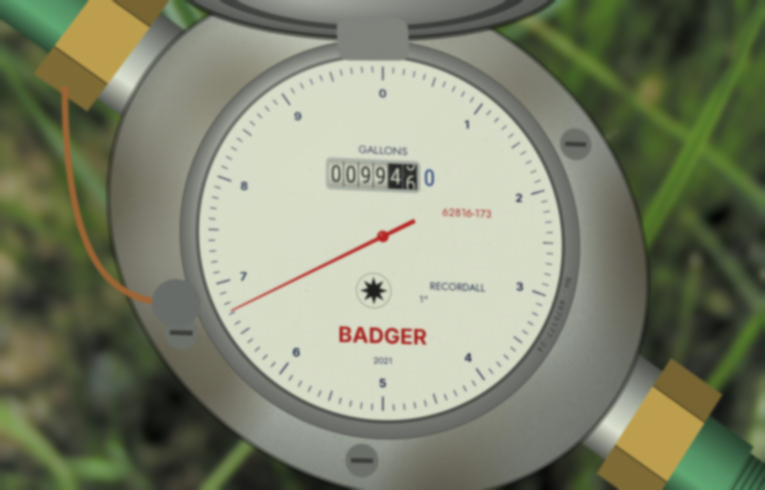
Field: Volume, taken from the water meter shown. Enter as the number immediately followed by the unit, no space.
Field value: 99456.7gal
